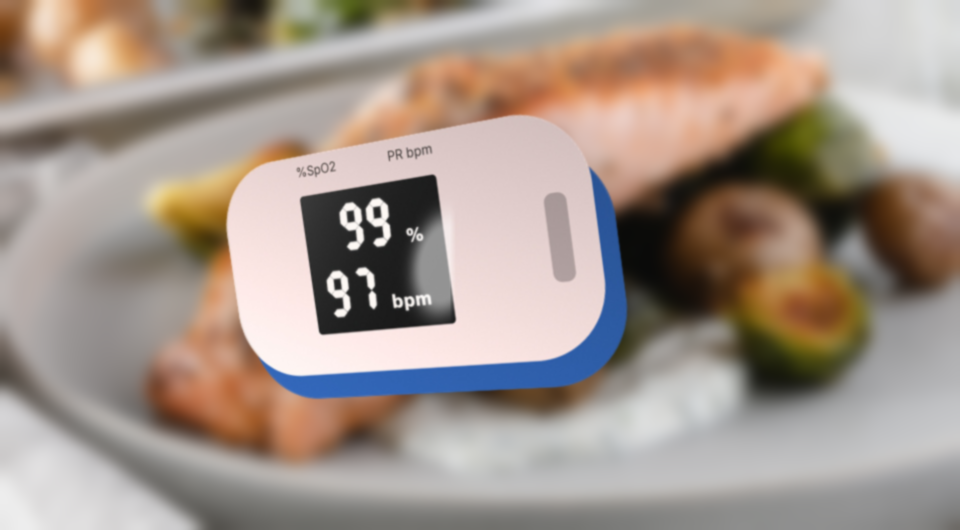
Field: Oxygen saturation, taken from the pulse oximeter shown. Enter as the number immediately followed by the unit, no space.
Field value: 99%
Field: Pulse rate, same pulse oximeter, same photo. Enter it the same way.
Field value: 97bpm
